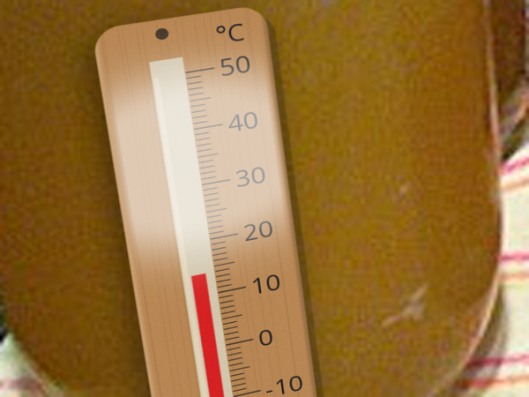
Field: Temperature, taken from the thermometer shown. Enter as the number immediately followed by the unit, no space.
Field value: 14°C
